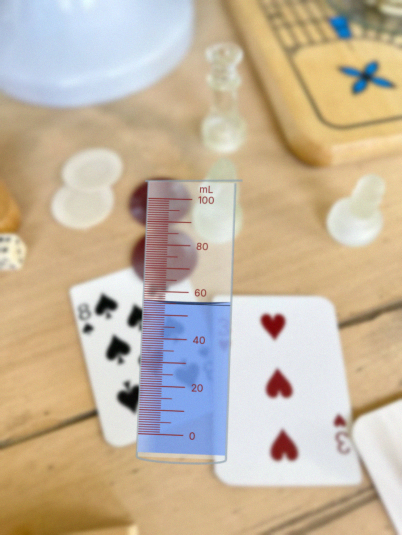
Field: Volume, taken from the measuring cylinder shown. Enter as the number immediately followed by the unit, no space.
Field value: 55mL
